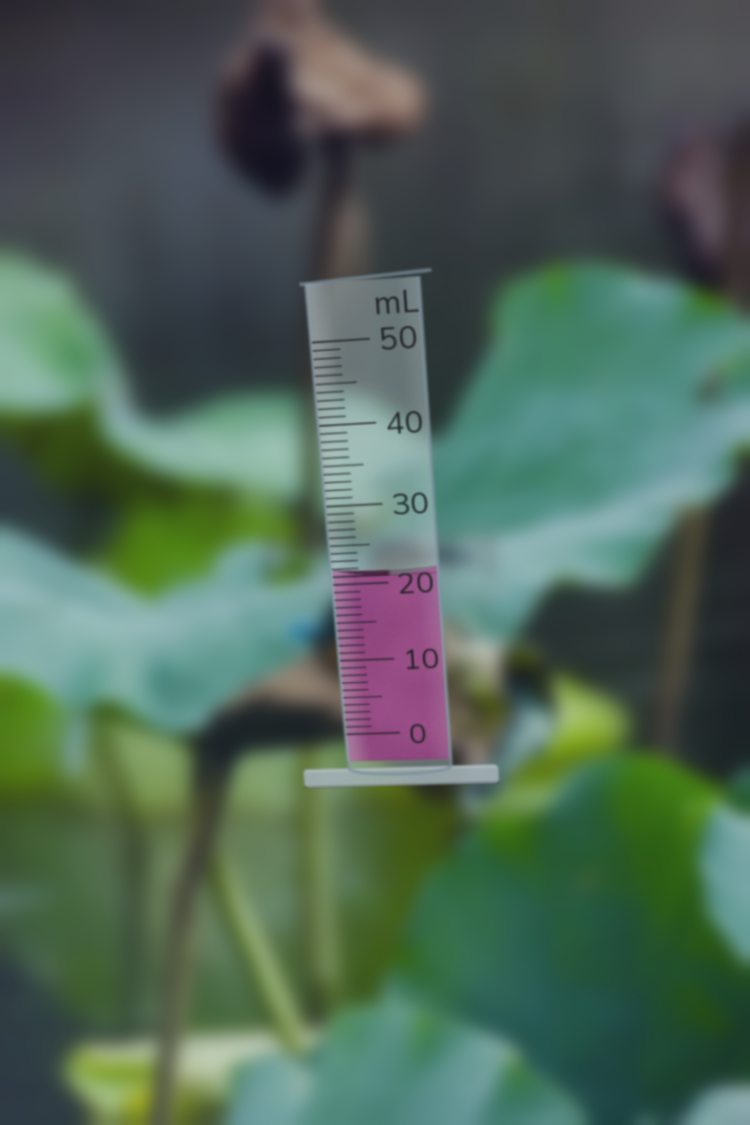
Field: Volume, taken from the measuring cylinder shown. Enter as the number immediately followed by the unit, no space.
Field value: 21mL
